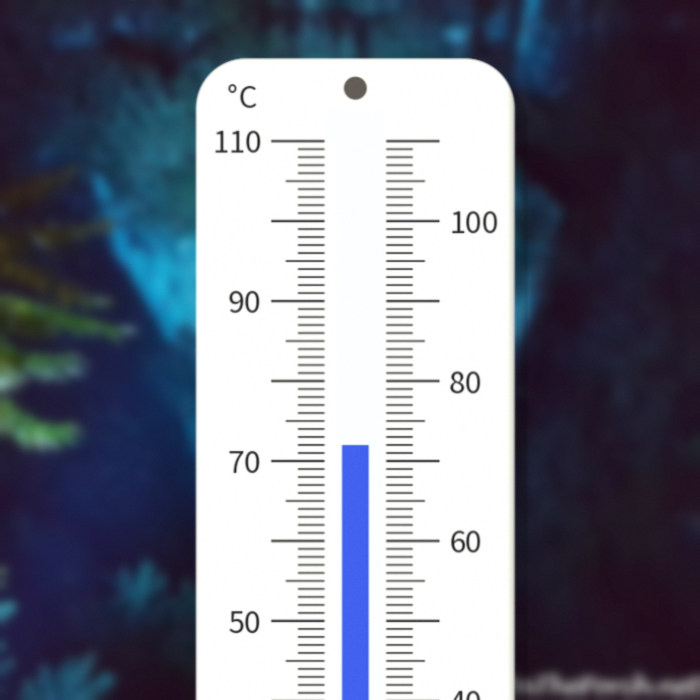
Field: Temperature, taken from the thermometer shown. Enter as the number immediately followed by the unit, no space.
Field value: 72°C
